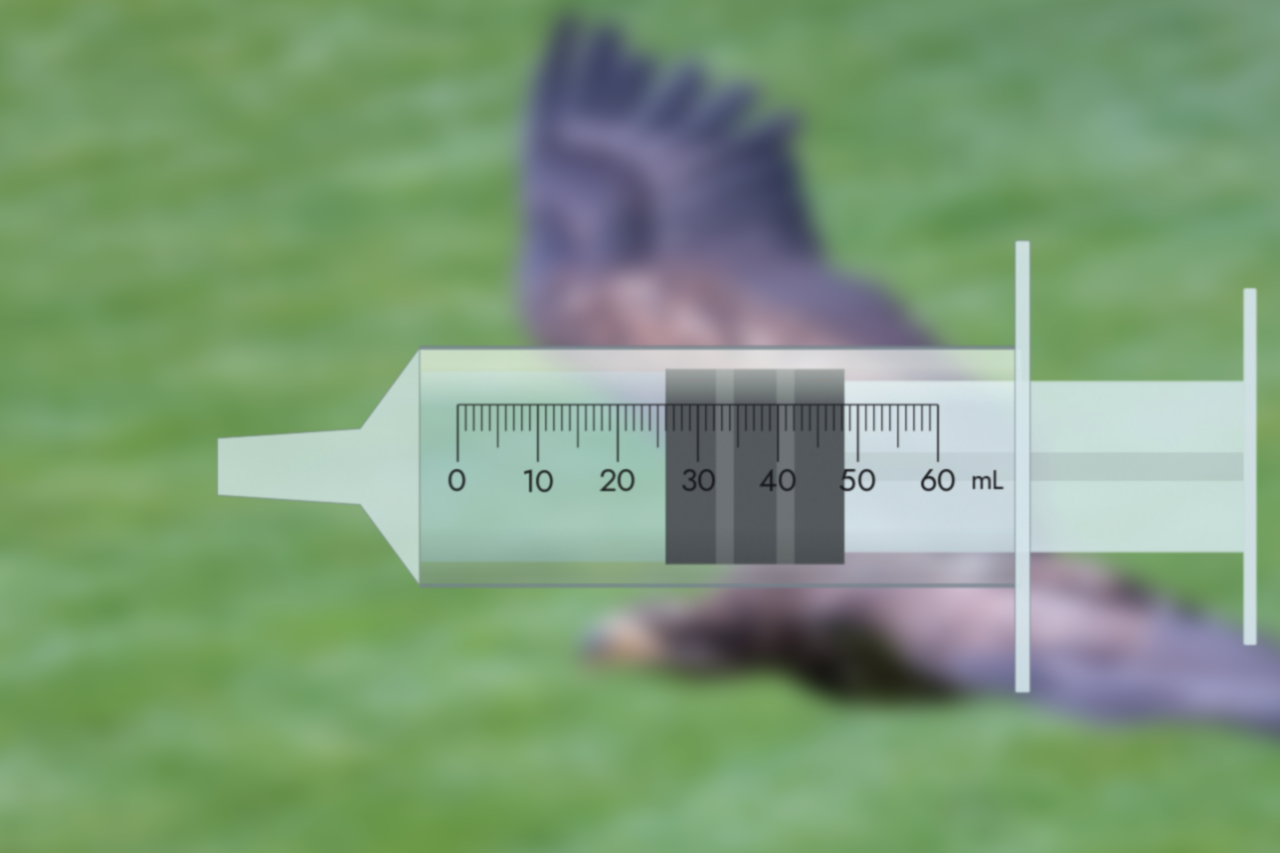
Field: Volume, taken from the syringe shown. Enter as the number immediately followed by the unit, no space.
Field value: 26mL
